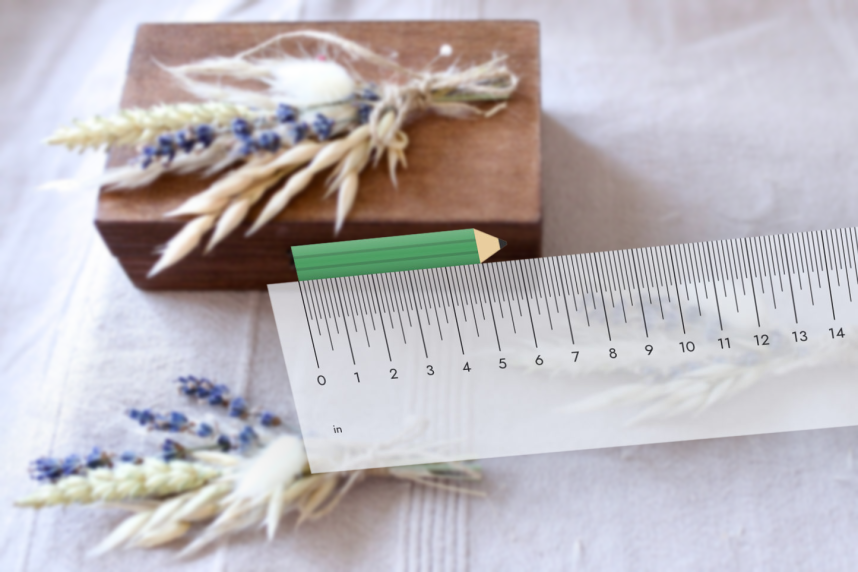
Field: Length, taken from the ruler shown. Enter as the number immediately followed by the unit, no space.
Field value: 5.75in
